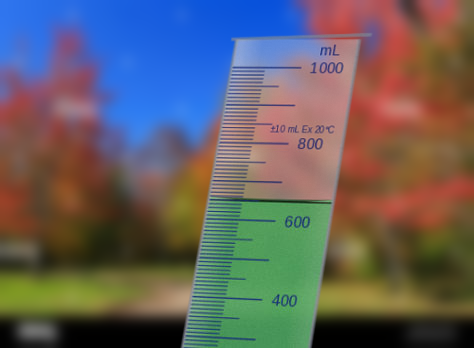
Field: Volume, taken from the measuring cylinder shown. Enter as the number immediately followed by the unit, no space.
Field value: 650mL
